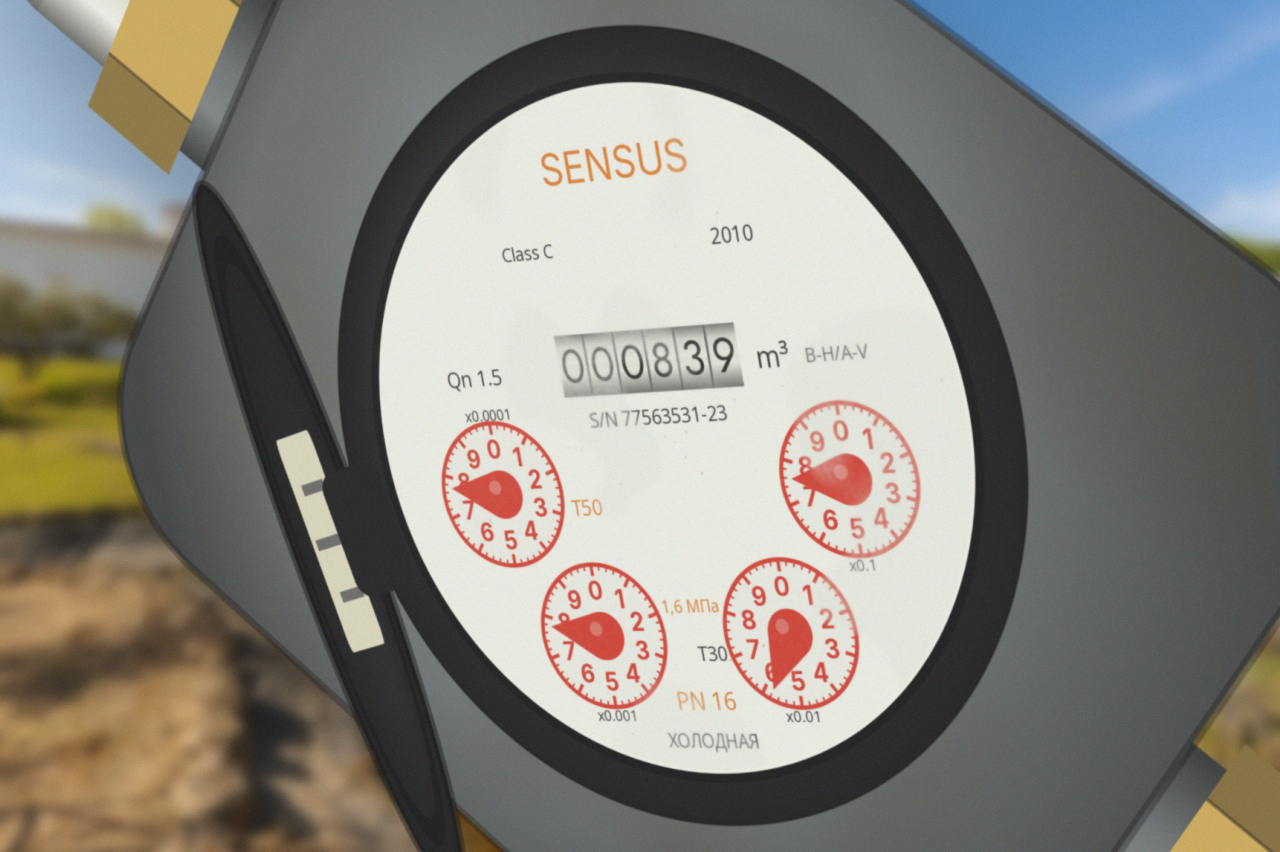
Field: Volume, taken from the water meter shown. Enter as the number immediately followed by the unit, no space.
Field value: 839.7577m³
